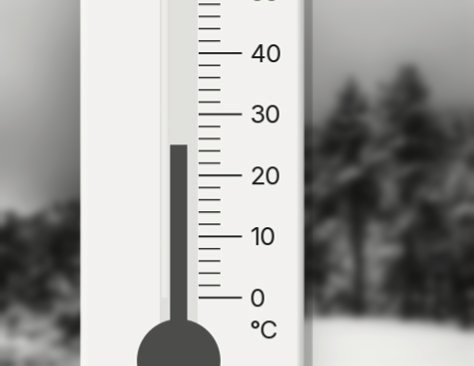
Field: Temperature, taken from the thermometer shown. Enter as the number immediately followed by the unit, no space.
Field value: 25°C
